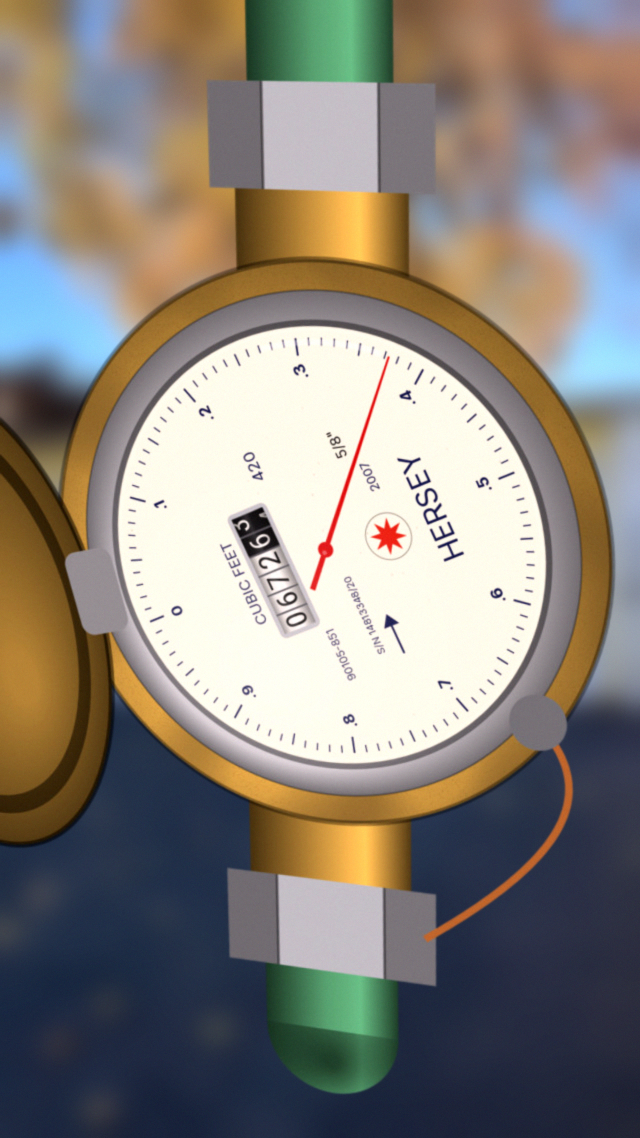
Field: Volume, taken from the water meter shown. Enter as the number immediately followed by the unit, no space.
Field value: 67263.37ft³
